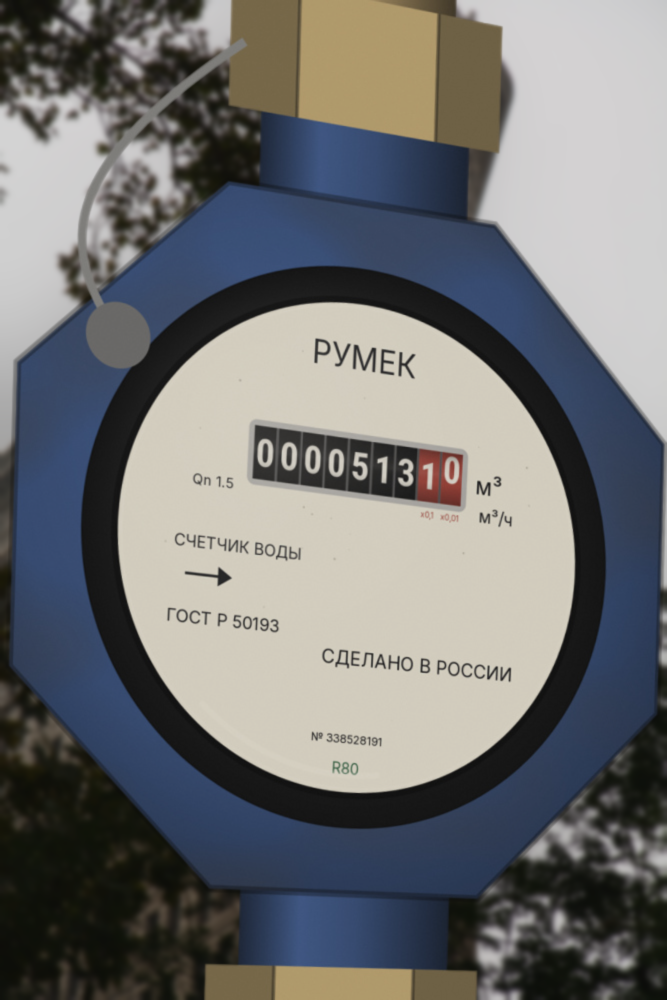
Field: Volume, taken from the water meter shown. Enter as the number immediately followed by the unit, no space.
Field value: 513.10m³
